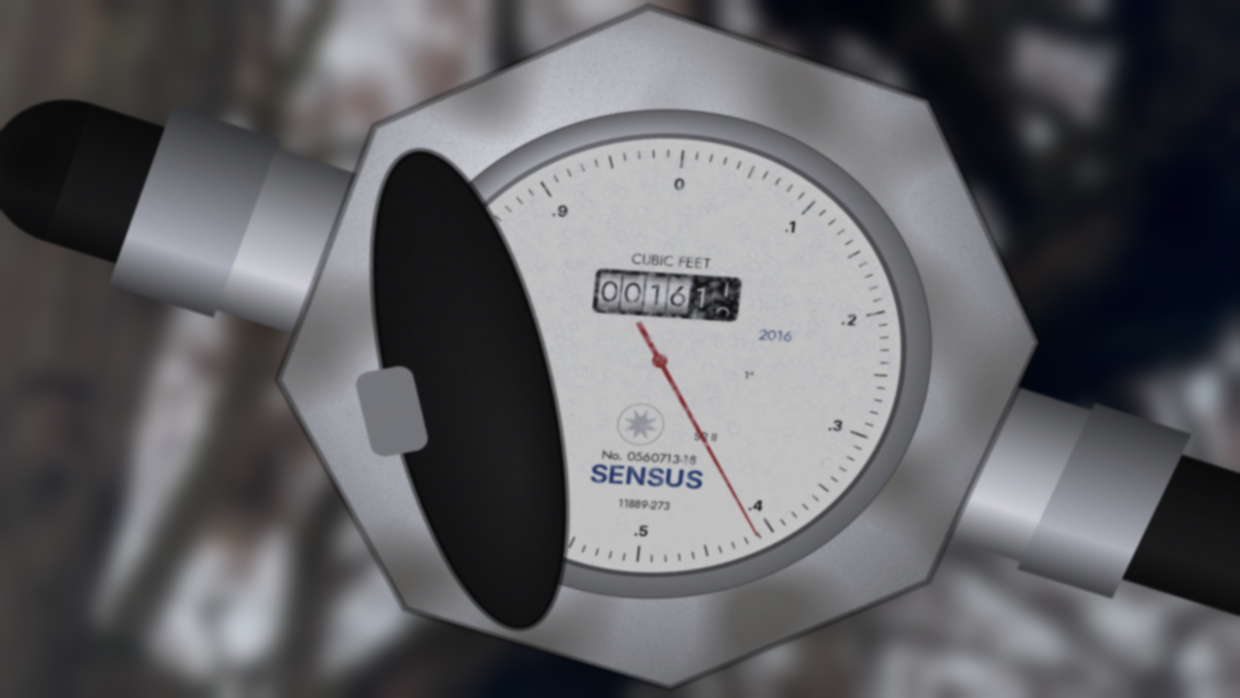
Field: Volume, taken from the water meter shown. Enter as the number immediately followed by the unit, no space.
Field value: 1611.41ft³
